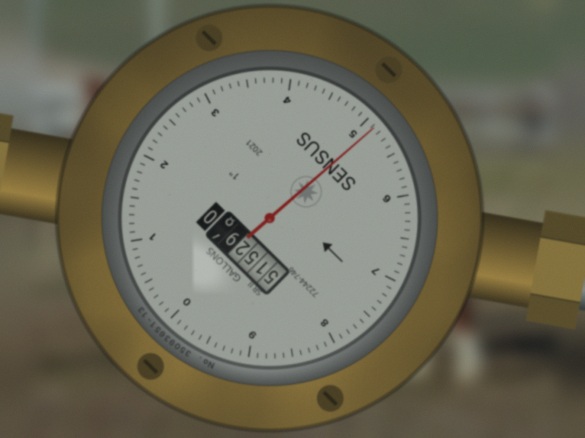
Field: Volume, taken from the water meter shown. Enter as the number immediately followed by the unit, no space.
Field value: 5152975.1gal
